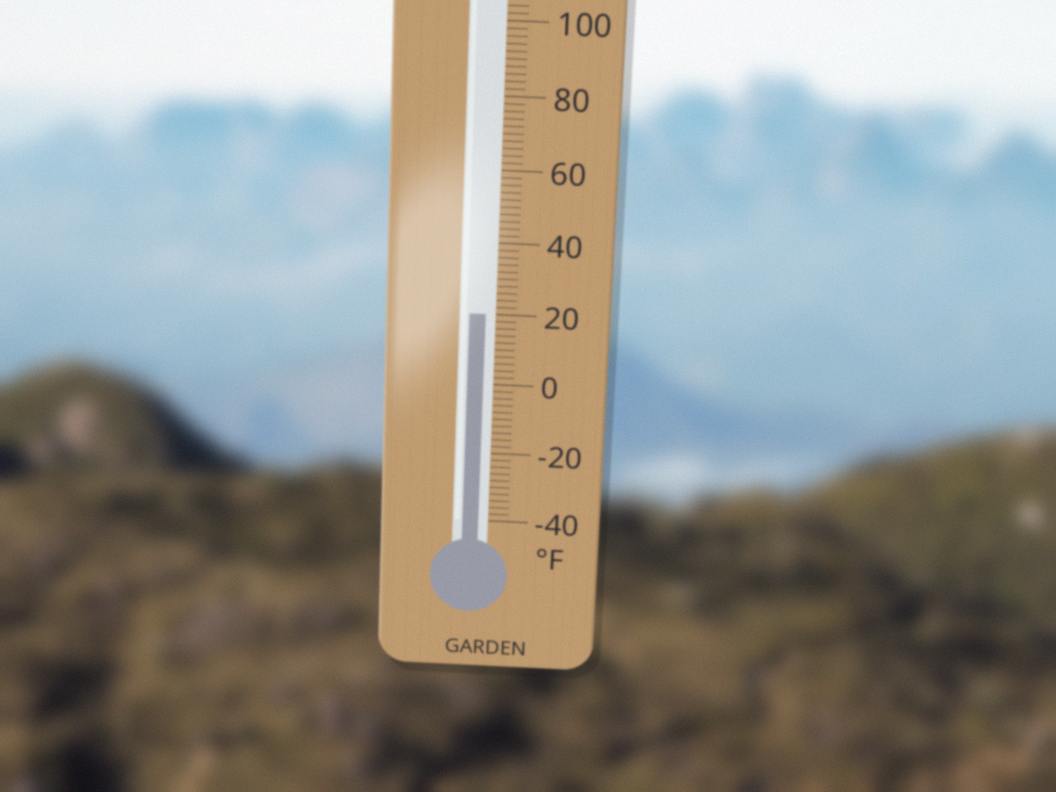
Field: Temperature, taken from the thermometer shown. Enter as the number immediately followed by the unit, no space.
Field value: 20°F
